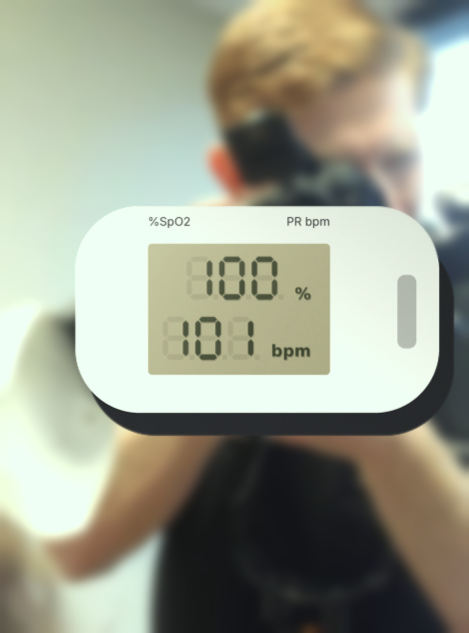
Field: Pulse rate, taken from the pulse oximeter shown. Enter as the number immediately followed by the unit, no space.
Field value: 101bpm
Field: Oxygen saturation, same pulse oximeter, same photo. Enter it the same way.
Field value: 100%
